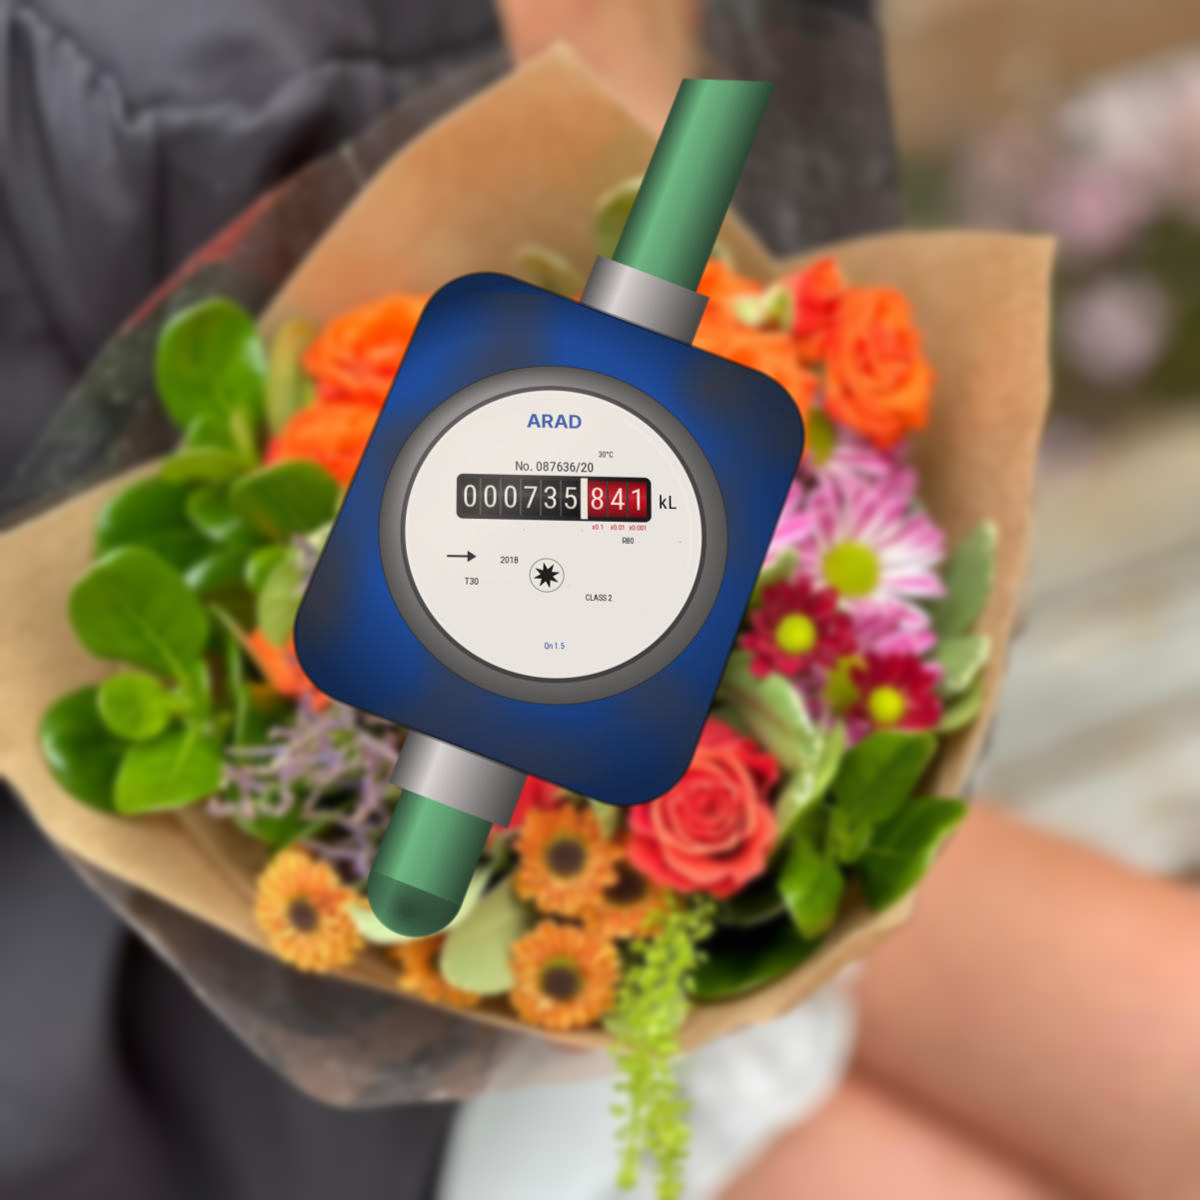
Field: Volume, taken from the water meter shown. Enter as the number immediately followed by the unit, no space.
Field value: 735.841kL
